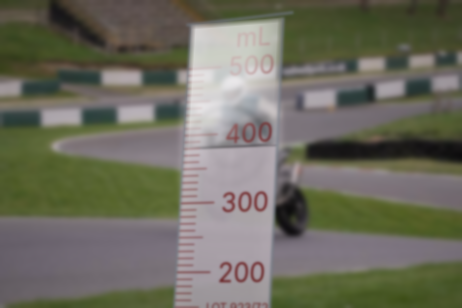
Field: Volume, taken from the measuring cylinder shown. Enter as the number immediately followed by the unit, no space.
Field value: 380mL
